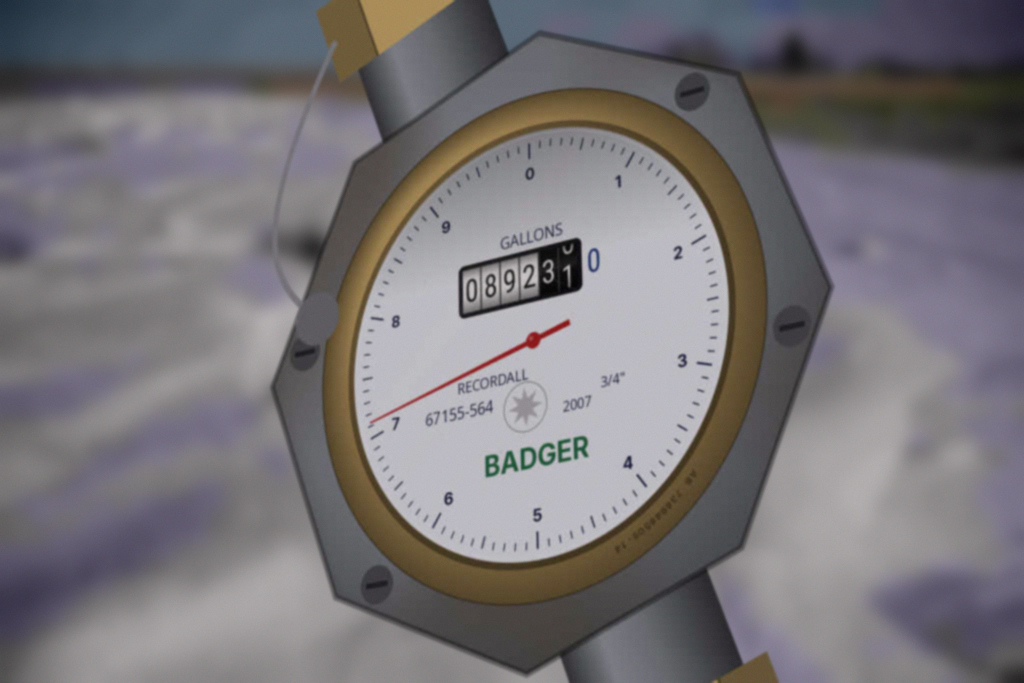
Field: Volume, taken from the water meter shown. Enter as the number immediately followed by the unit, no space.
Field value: 892307.1gal
